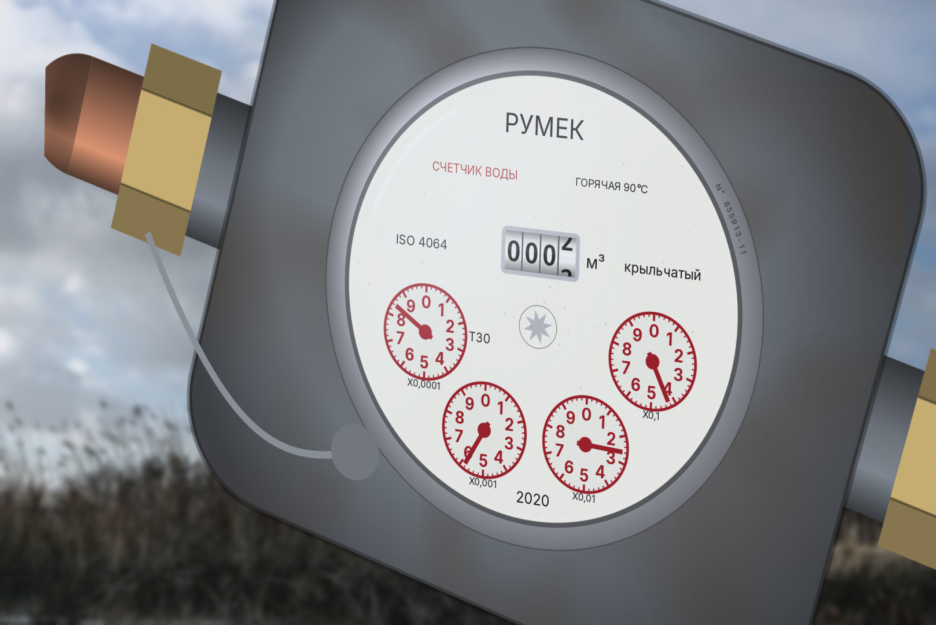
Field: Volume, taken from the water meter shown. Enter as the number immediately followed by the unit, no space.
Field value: 2.4258m³
